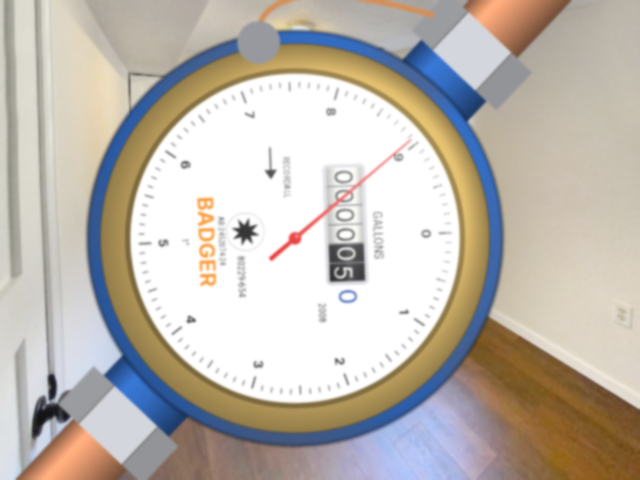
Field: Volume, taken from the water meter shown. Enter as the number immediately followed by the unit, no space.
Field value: 48.9gal
